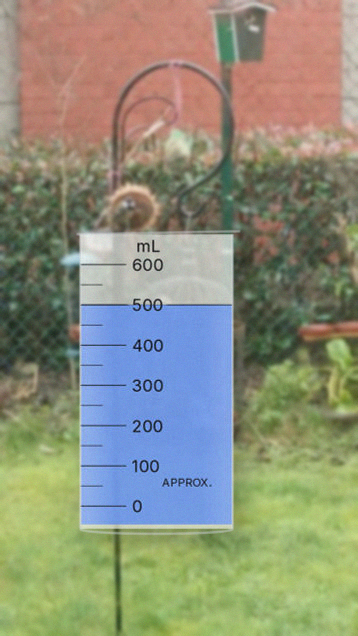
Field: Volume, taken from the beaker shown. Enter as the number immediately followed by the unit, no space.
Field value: 500mL
